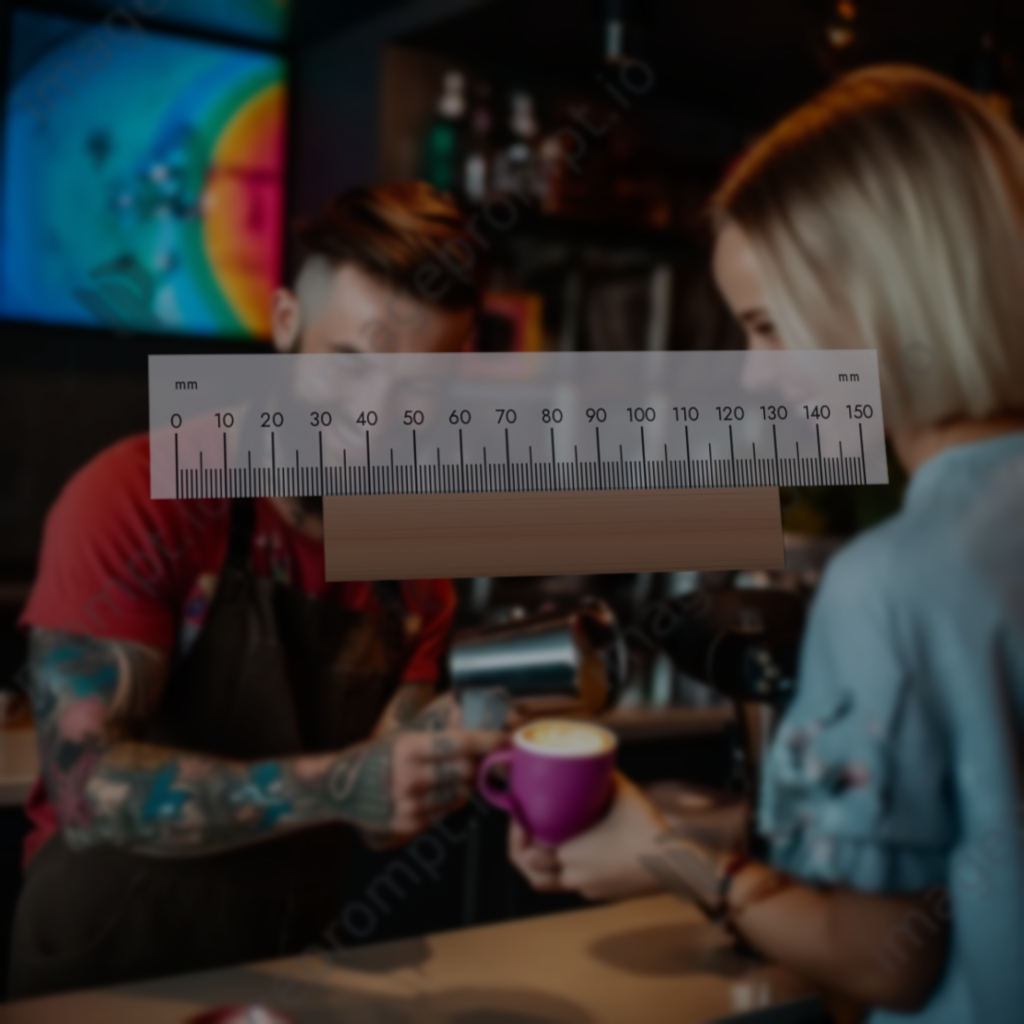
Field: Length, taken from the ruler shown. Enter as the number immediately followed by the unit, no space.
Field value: 100mm
